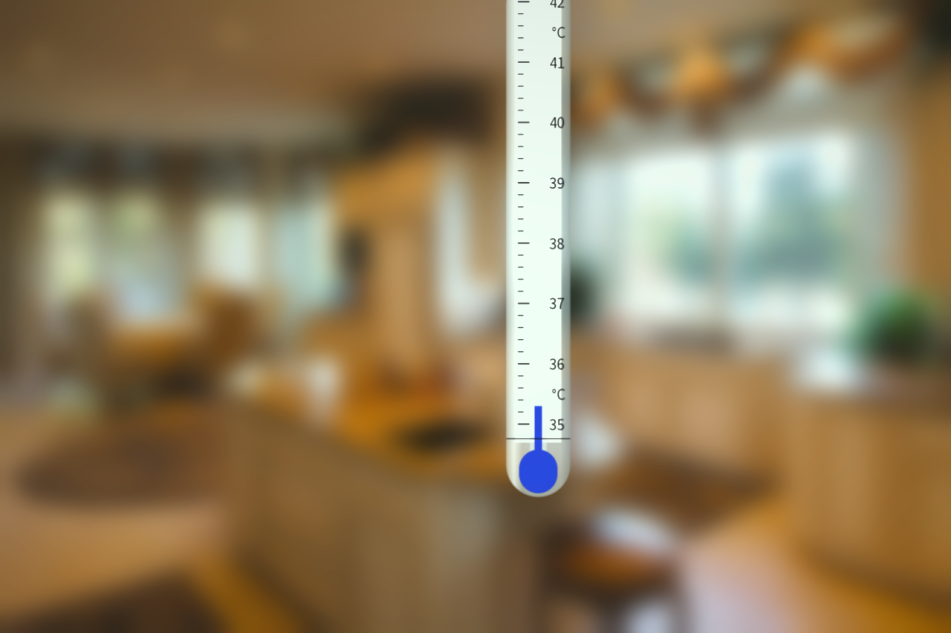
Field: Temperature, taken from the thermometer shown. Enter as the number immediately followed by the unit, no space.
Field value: 35.3°C
